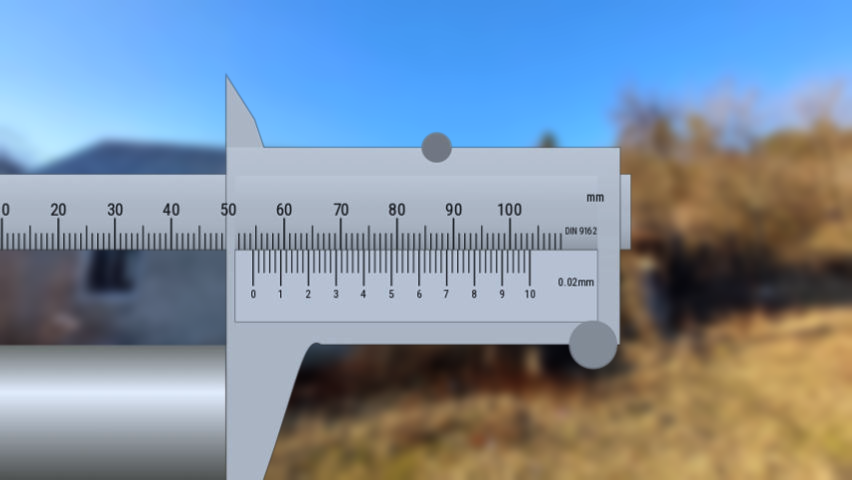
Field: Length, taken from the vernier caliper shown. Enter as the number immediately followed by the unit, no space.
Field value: 54.5mm
